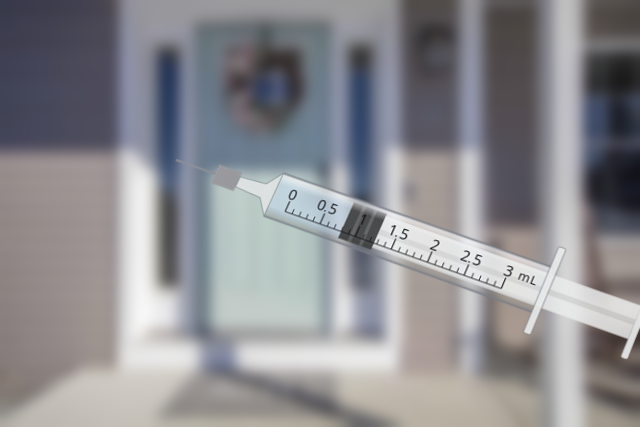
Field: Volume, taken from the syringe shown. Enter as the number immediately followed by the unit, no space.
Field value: 0.8mL
